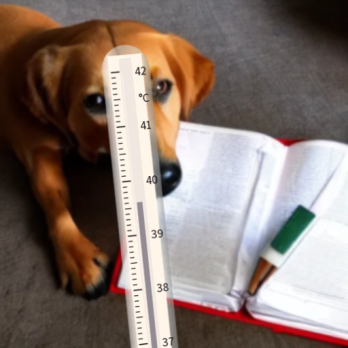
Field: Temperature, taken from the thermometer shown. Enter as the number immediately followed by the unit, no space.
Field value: 39.6°C
